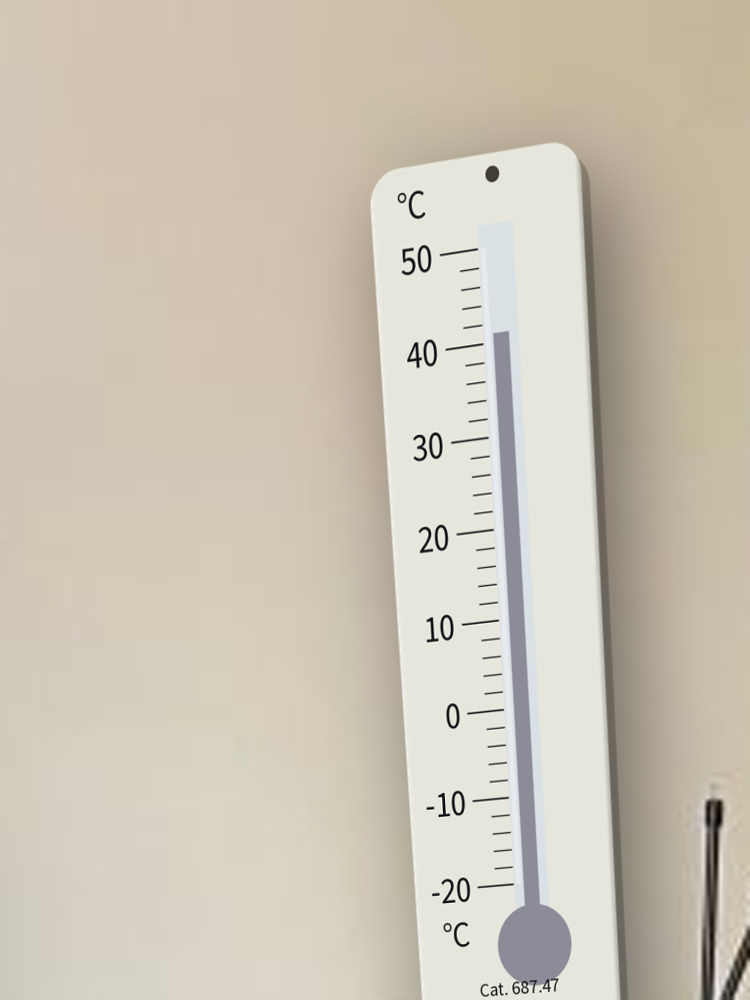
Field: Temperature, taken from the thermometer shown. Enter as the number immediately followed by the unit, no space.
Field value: 41°C
